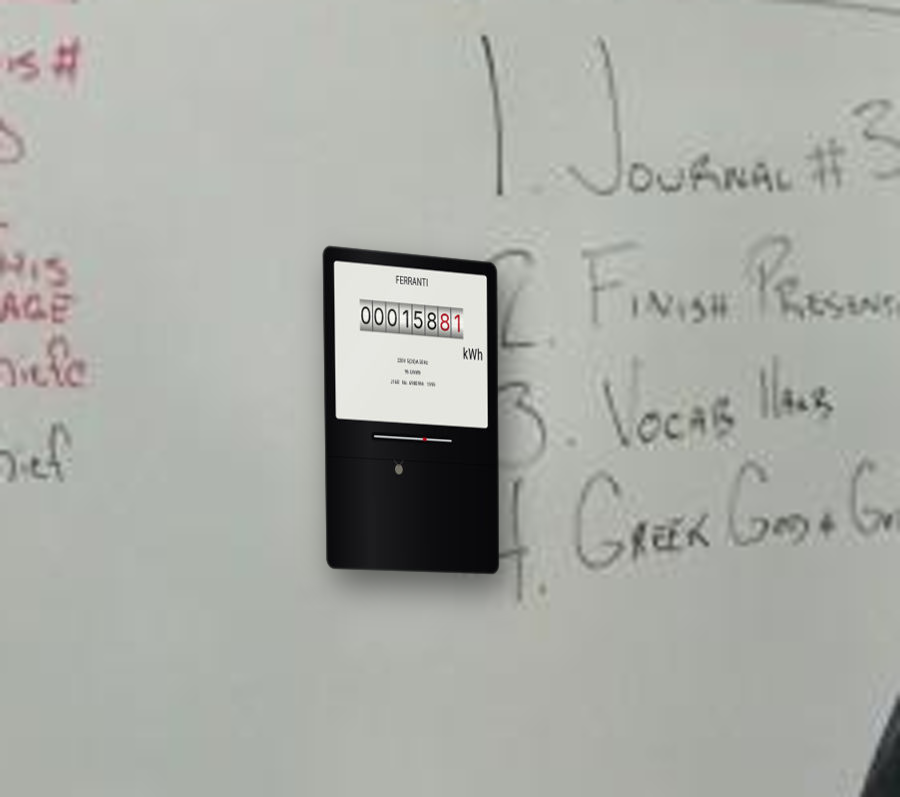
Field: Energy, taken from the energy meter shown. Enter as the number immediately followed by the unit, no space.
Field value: 158.81kWh
